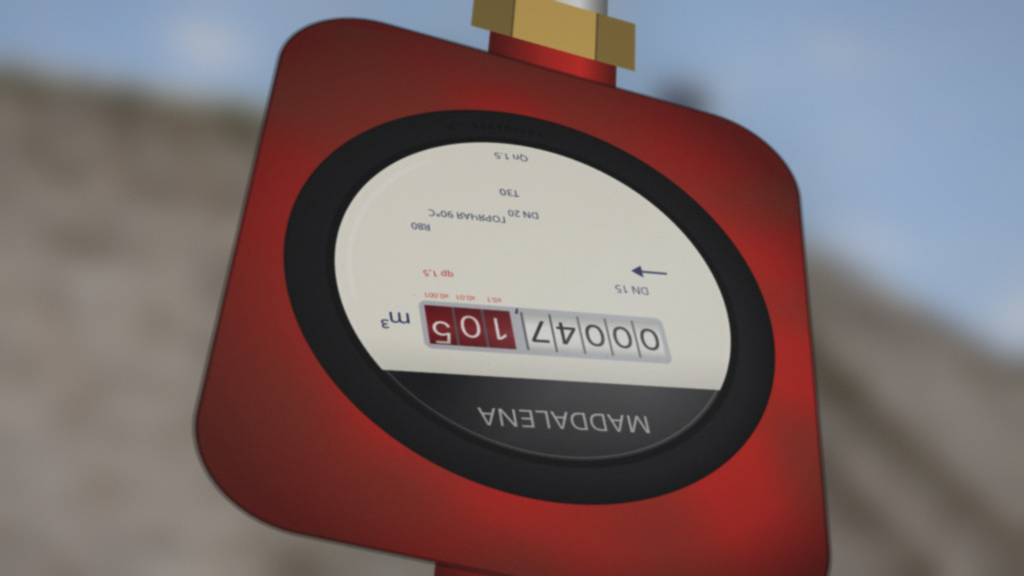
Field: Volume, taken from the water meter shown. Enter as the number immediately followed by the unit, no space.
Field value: 47.105m³
